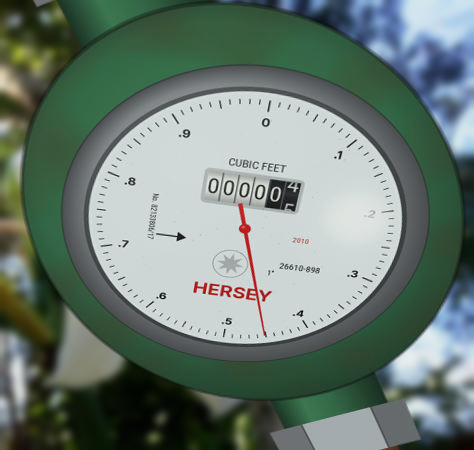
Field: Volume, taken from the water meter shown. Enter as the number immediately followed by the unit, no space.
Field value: 4.45ft³
